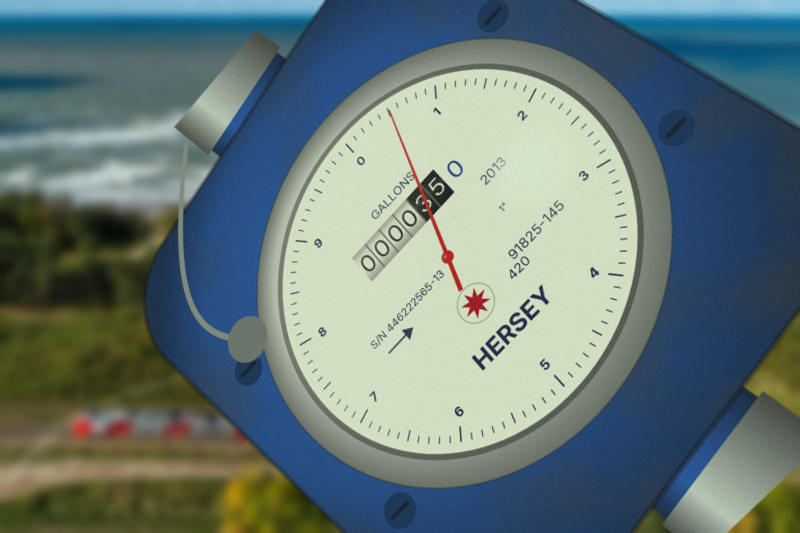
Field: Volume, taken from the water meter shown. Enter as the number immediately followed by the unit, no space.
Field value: 350.5gal
